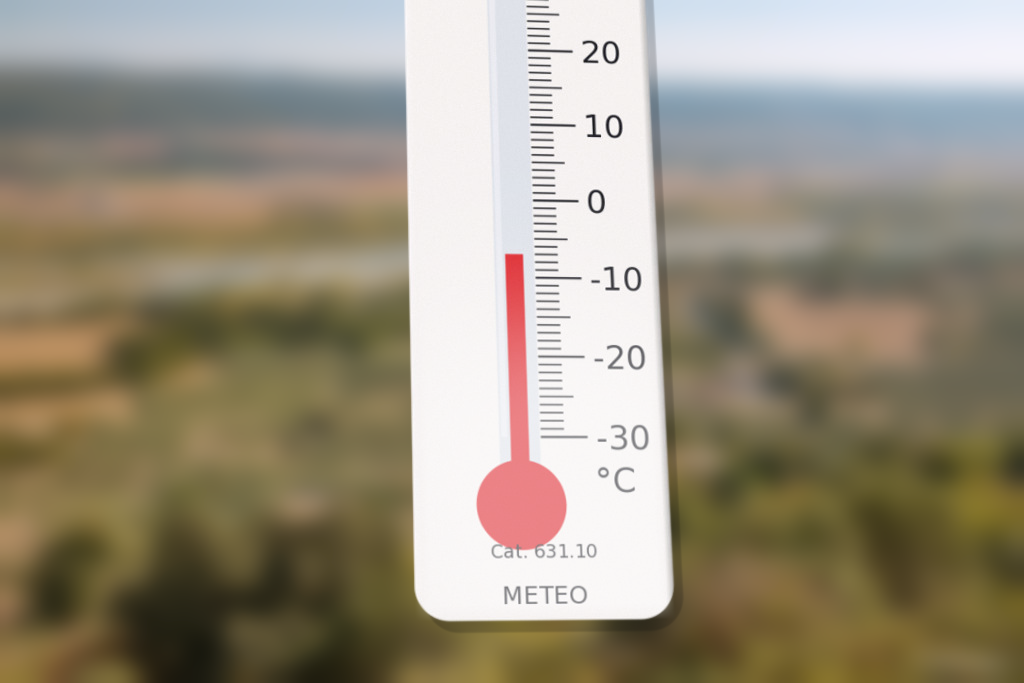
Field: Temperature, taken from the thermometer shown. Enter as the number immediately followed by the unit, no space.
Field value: -7°C
